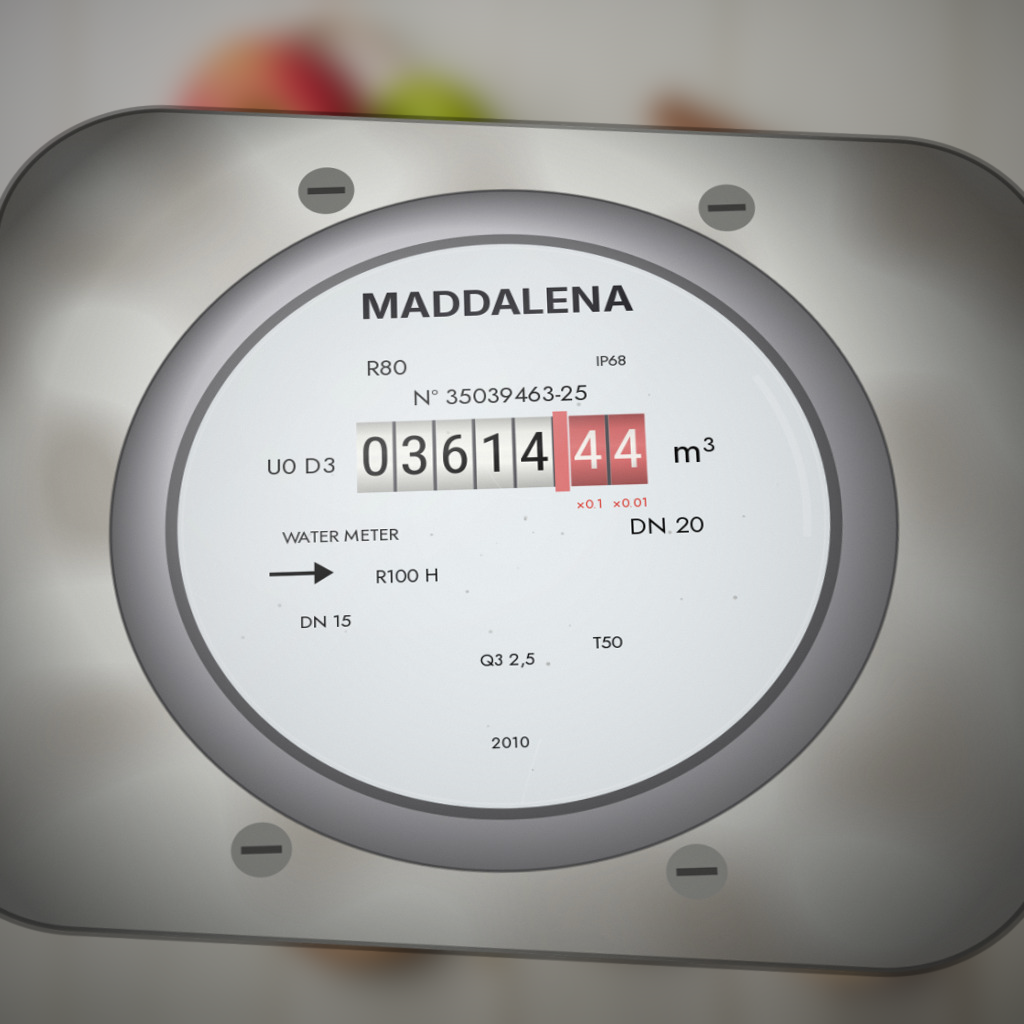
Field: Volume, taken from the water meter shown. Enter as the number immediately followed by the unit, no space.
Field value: 3614.44m³
